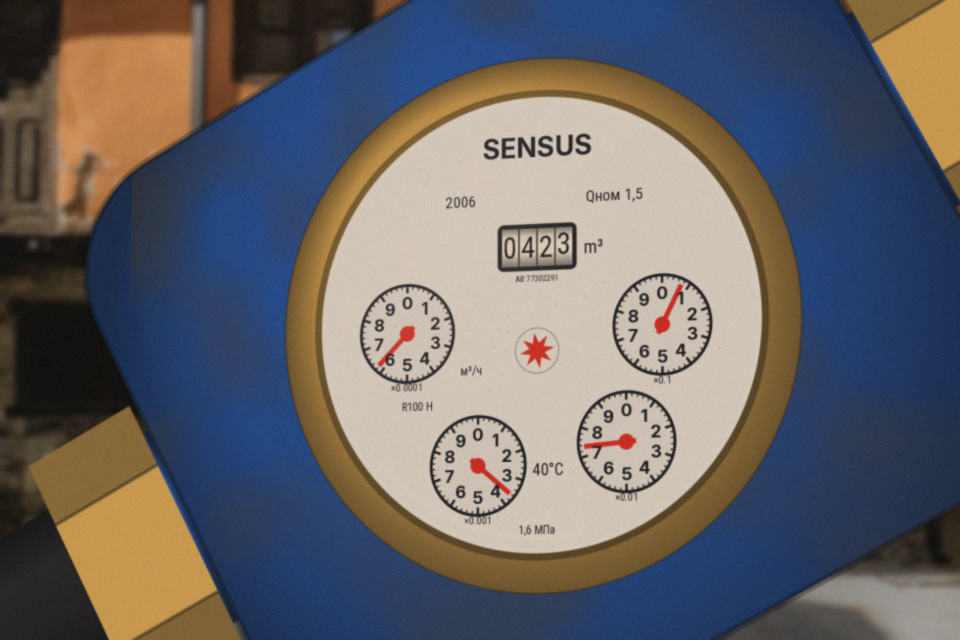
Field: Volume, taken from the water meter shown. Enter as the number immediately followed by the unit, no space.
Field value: 423.0736m³
